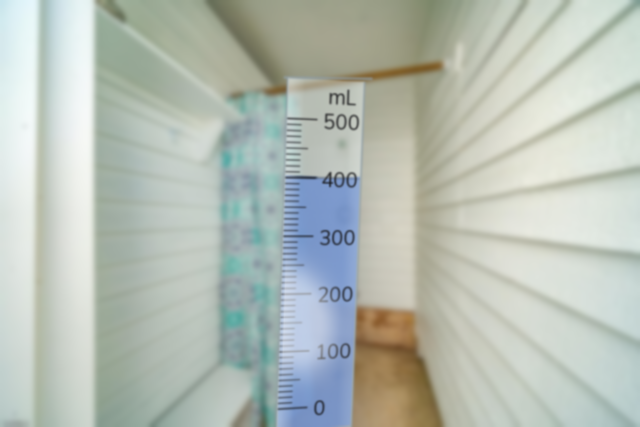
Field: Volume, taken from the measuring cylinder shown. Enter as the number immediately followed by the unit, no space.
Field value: 400mL
